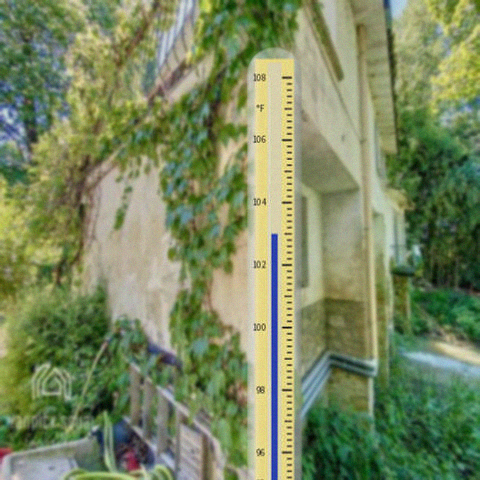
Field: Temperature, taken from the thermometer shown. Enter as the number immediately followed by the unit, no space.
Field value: 103°F
